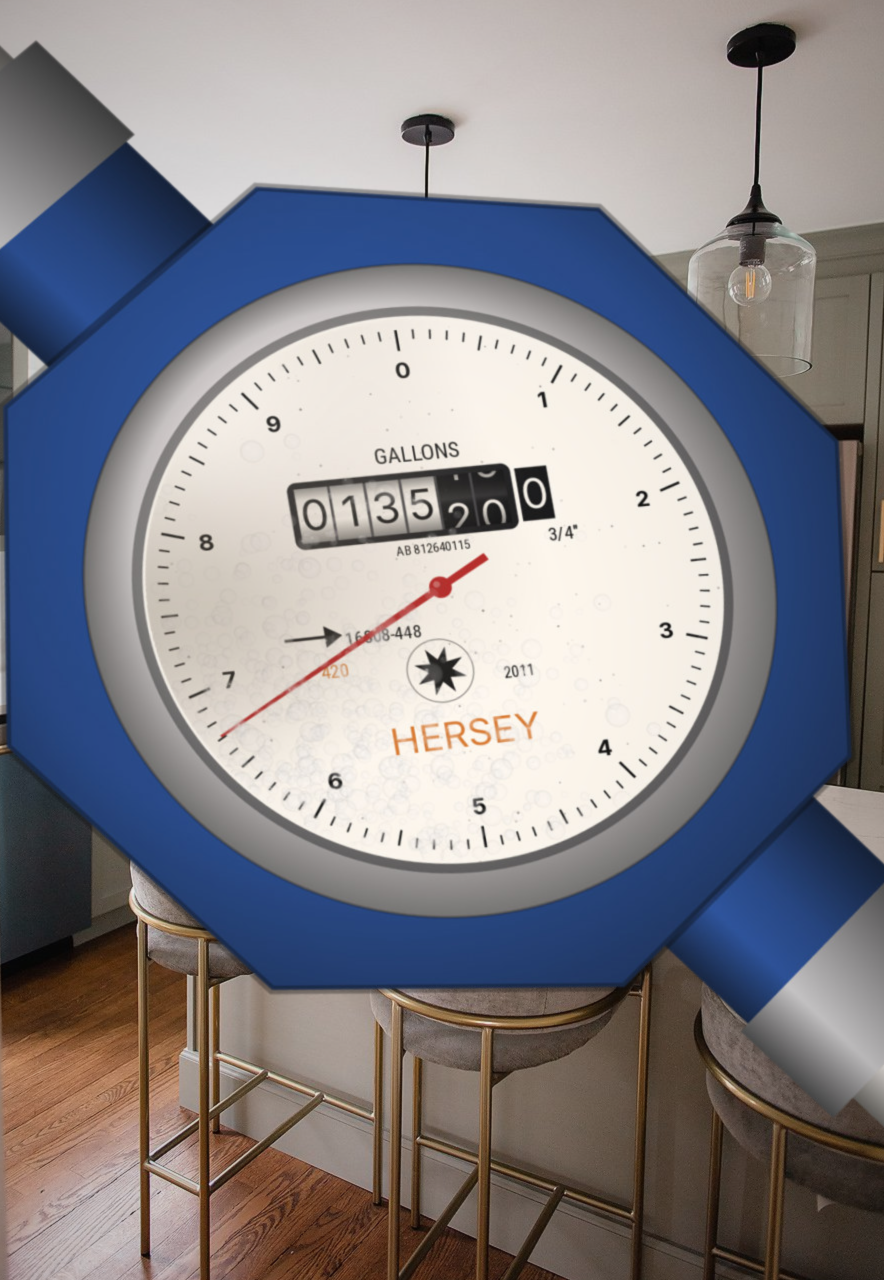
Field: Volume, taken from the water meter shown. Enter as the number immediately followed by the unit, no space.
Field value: 135196.7gal
